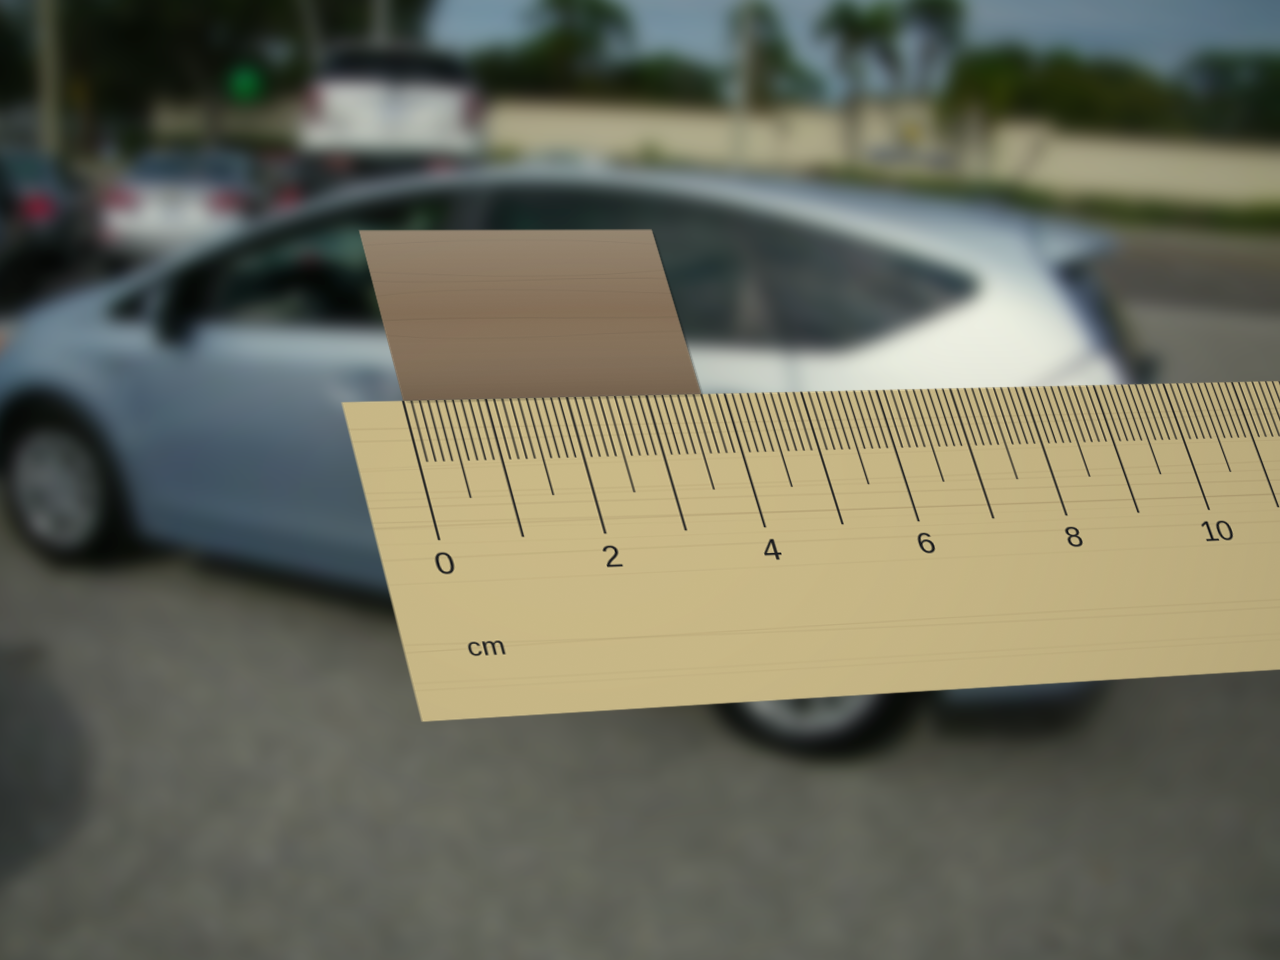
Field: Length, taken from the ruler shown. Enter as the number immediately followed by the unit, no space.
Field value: 3.7cm
